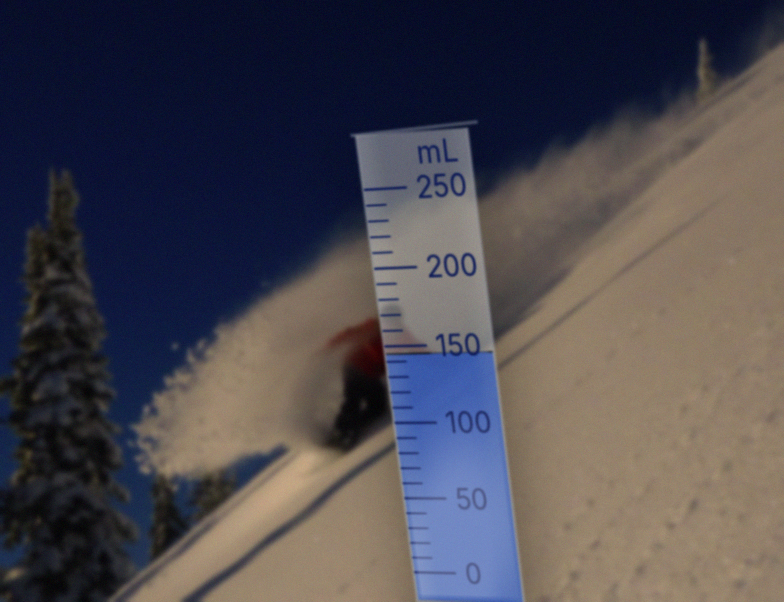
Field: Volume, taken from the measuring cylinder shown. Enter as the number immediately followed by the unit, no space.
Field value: 145mL
